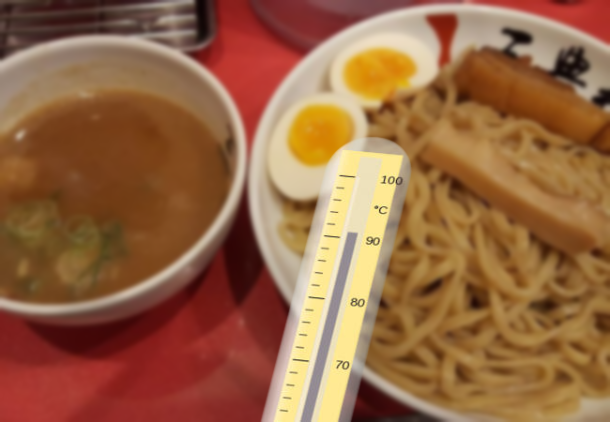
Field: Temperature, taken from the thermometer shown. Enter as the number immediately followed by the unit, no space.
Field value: 91°C
